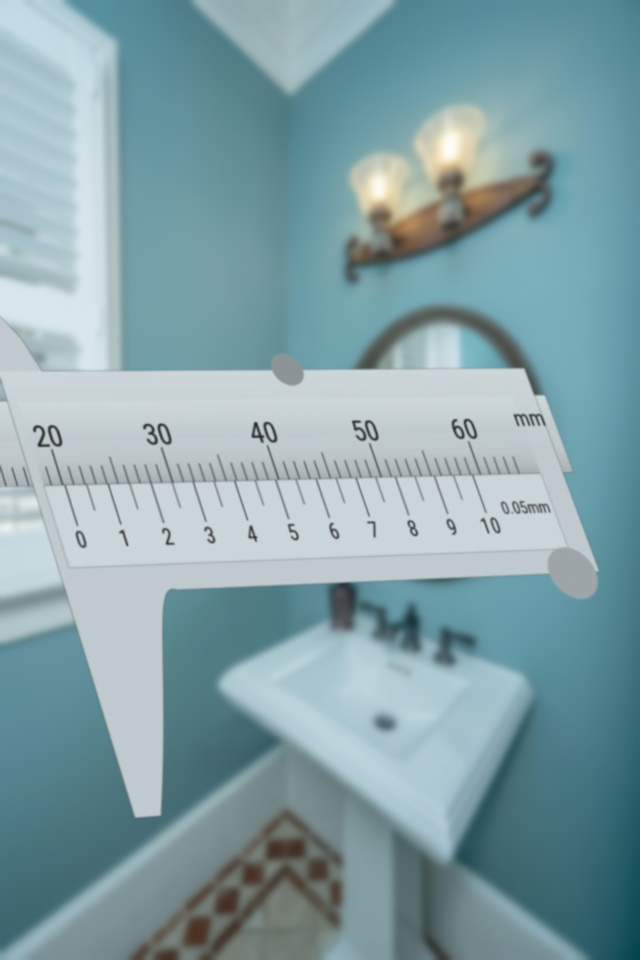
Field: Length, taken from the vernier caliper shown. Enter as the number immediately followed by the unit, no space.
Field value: 20.2mm
